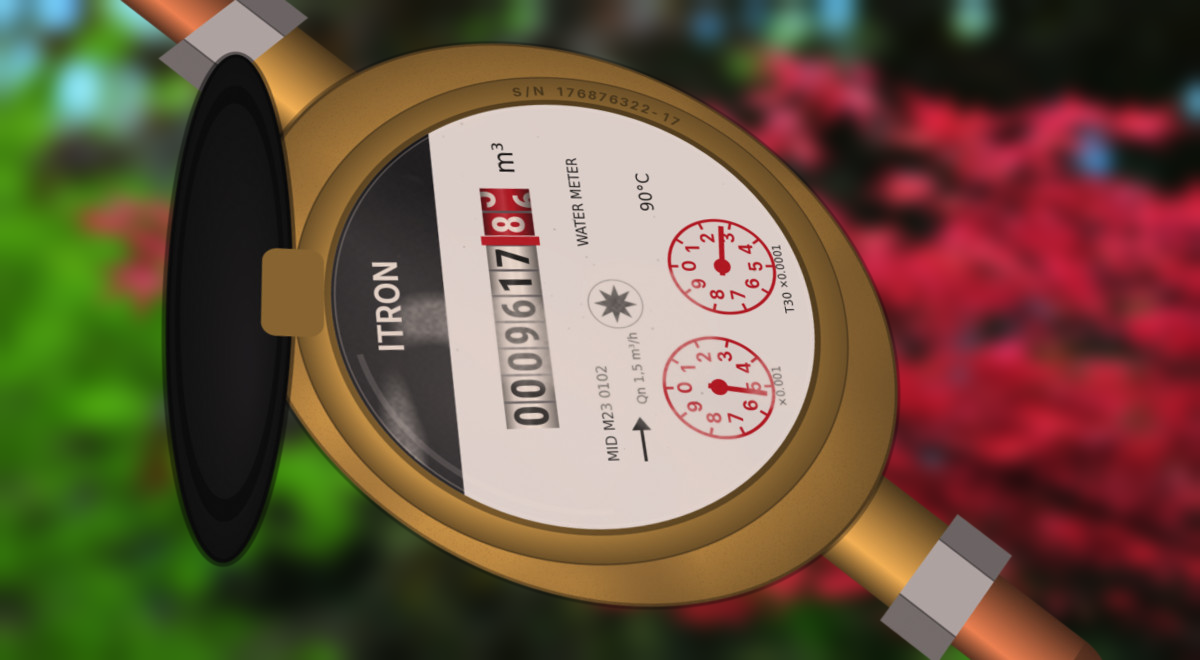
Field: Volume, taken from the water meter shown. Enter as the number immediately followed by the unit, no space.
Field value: 9617.8552m³
